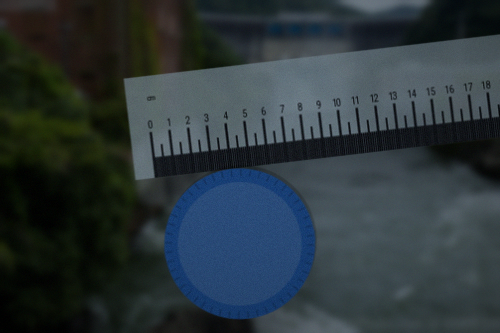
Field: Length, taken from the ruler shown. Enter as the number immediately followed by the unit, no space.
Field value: 8cm
